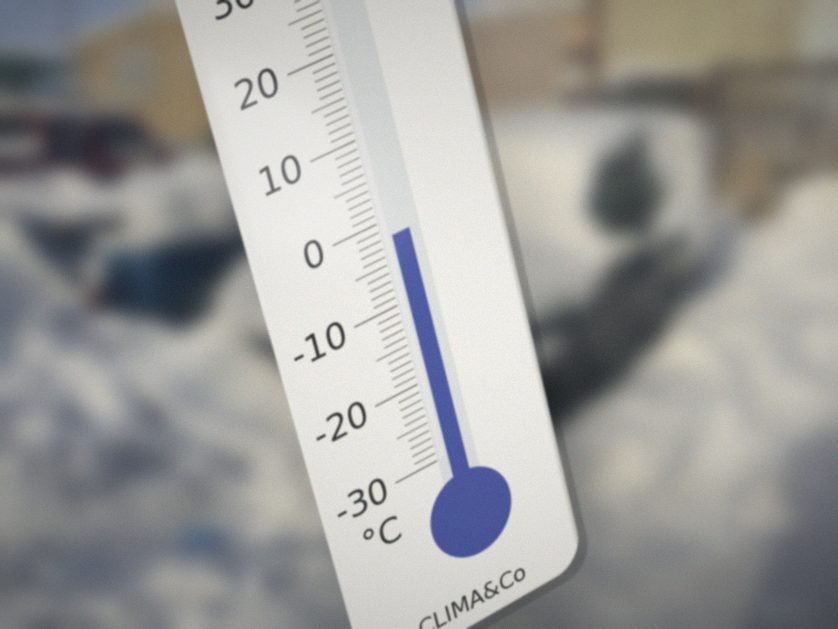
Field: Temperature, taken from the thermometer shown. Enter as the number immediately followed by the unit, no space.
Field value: -2°C
